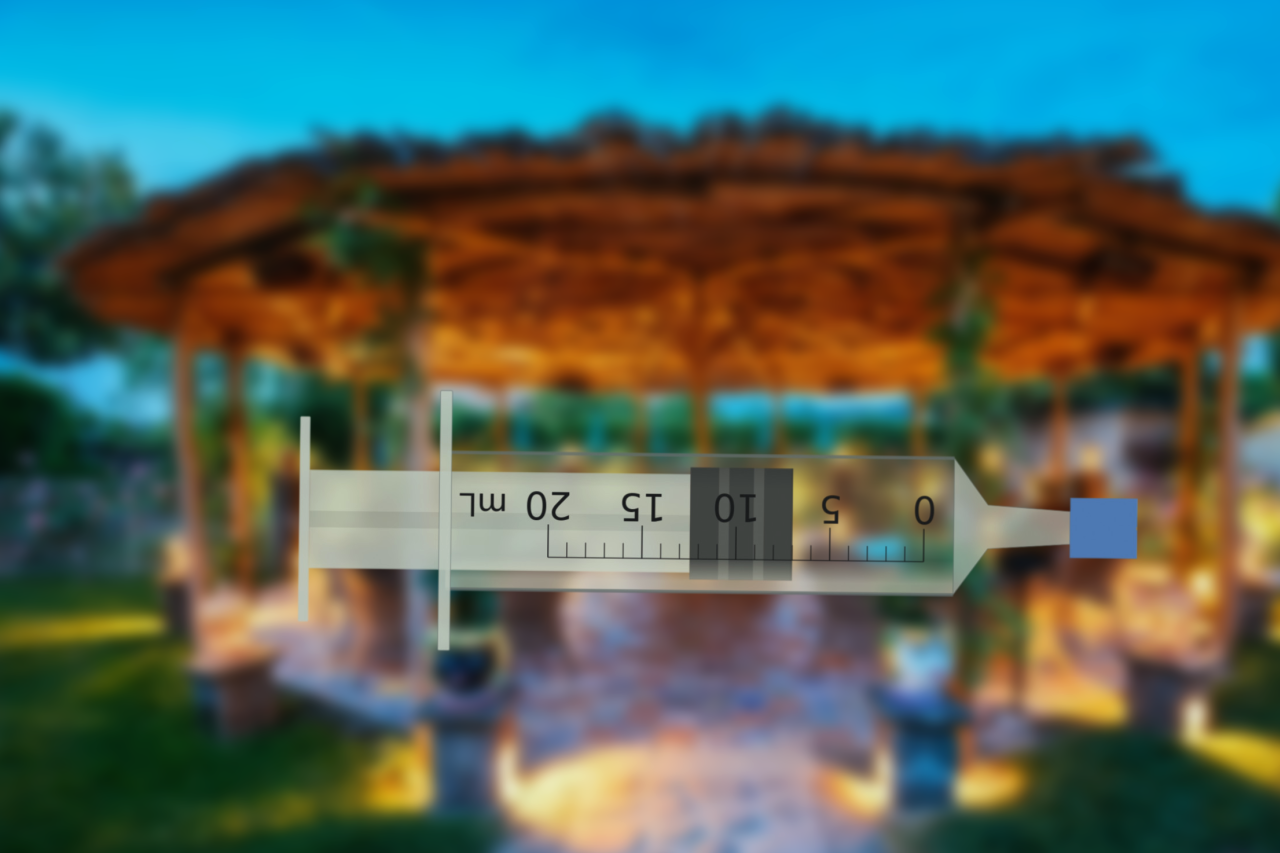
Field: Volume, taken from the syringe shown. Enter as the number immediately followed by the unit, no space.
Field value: 7mL
